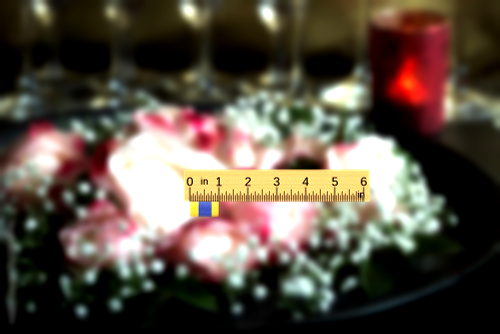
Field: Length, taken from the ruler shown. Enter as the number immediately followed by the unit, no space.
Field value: 1in
